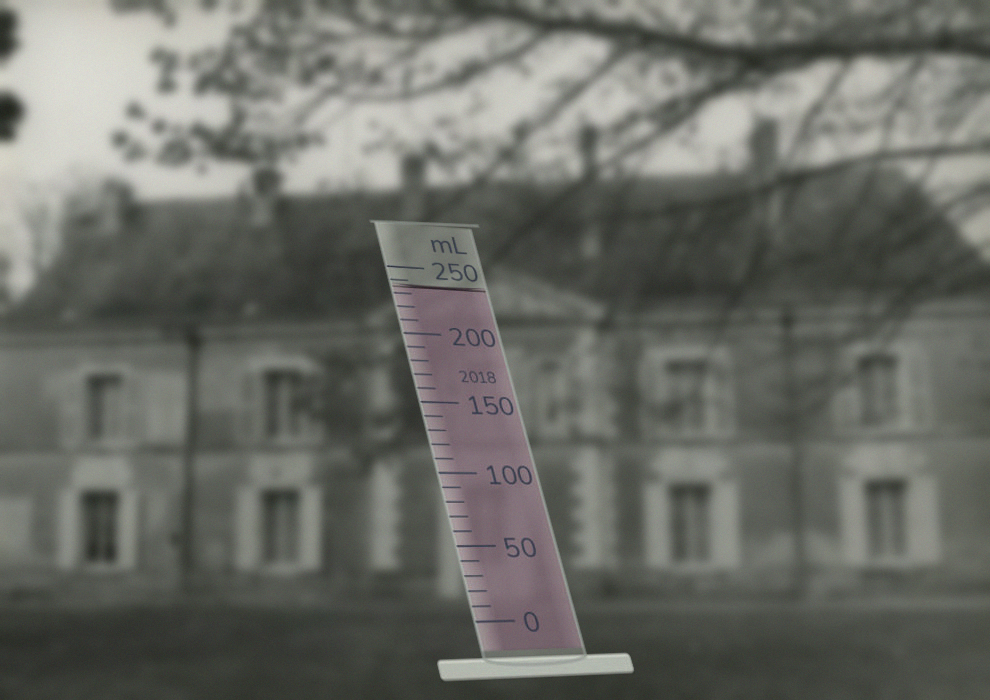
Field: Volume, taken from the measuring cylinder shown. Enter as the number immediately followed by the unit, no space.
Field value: 235mL
